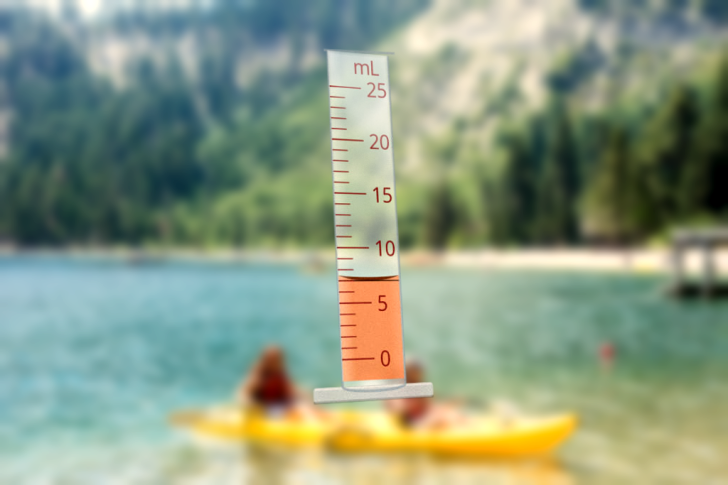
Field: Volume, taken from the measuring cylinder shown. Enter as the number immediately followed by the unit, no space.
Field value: 7mL
